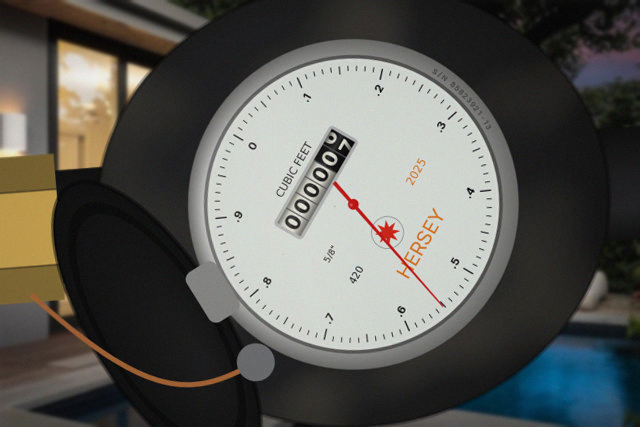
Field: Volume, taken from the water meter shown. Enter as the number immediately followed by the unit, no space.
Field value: 6.55ft³
